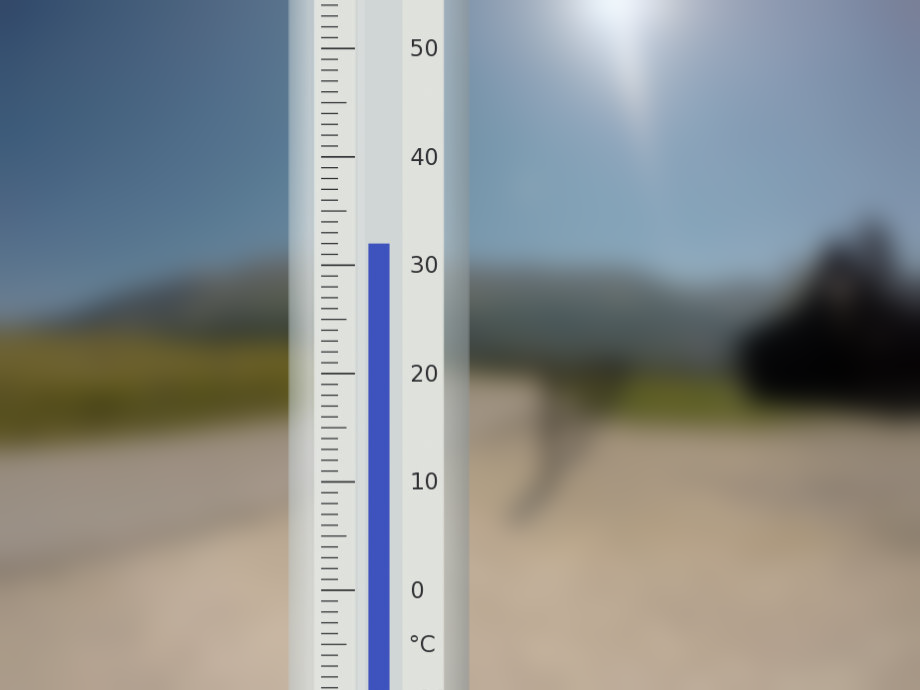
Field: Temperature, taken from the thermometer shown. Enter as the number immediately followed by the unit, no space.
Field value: 32°C
